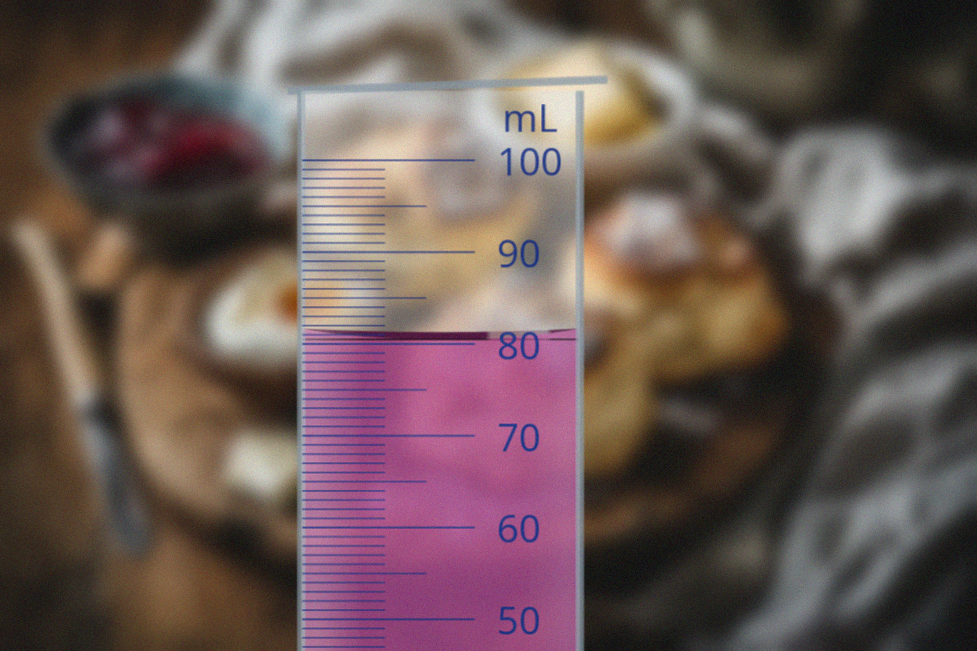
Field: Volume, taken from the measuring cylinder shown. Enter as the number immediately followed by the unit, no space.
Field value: 80.5mL
